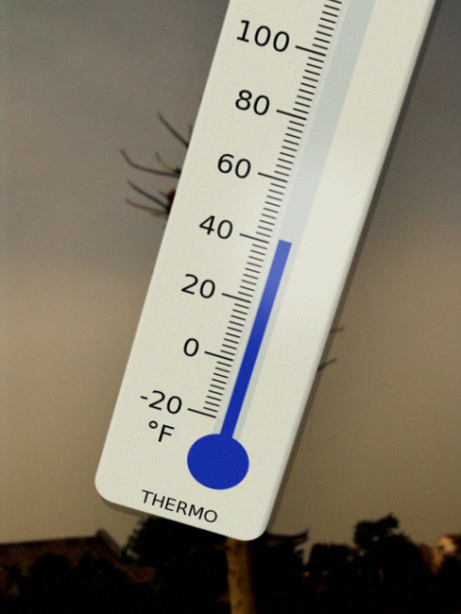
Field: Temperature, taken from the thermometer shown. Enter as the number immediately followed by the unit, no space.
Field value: 42°F
